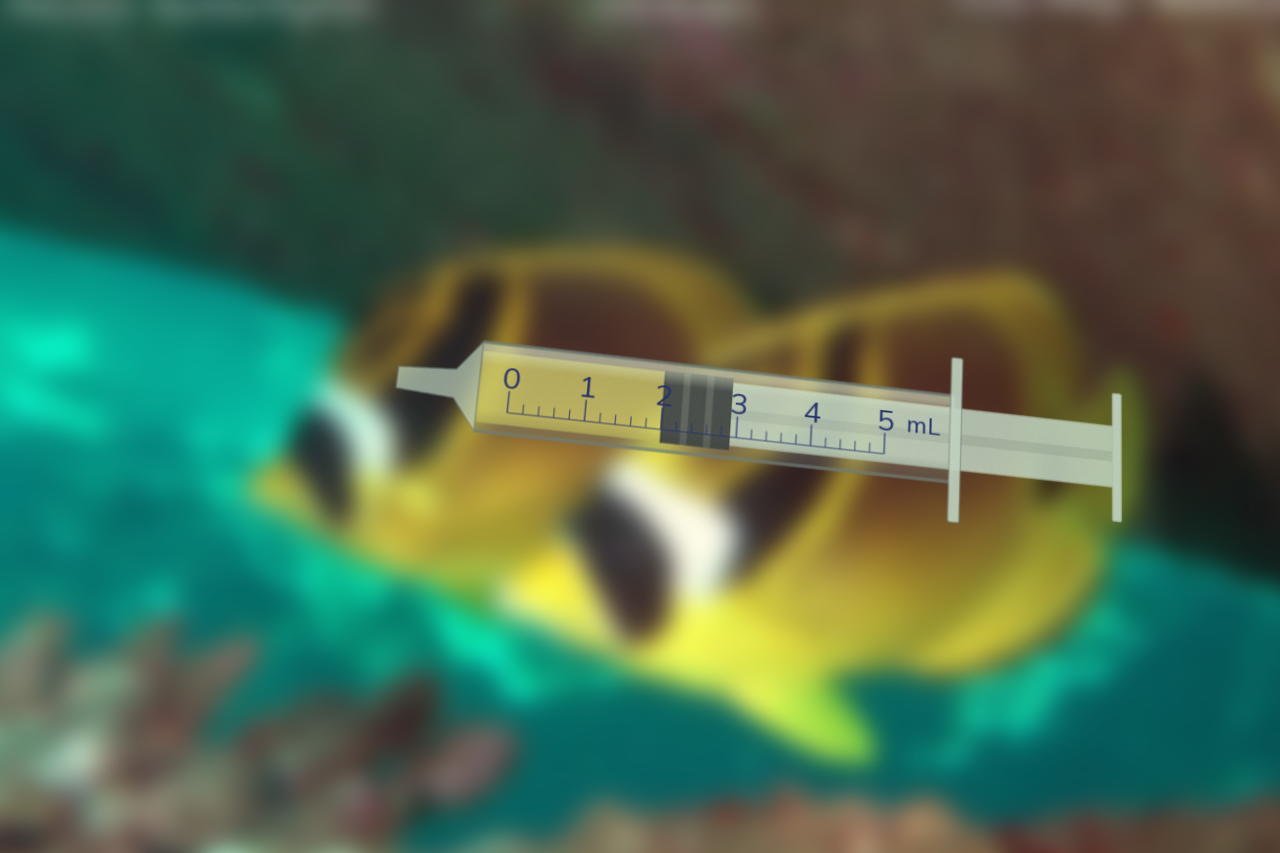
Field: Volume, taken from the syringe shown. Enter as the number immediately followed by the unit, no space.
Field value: 2mL
